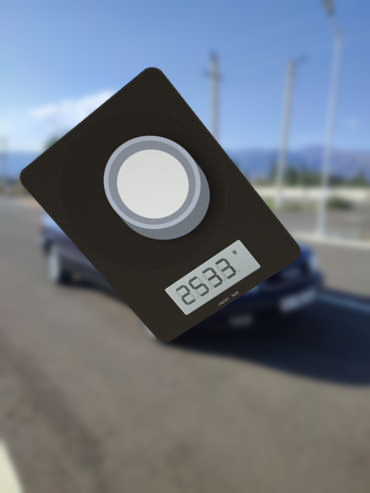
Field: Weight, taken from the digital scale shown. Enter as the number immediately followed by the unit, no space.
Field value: 2533g
